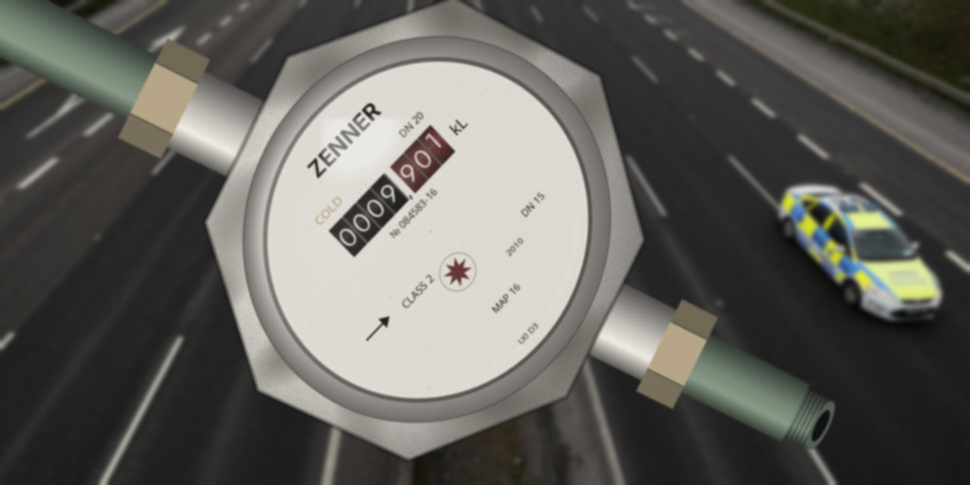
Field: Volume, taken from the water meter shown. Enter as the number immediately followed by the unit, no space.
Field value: 9.901kL
